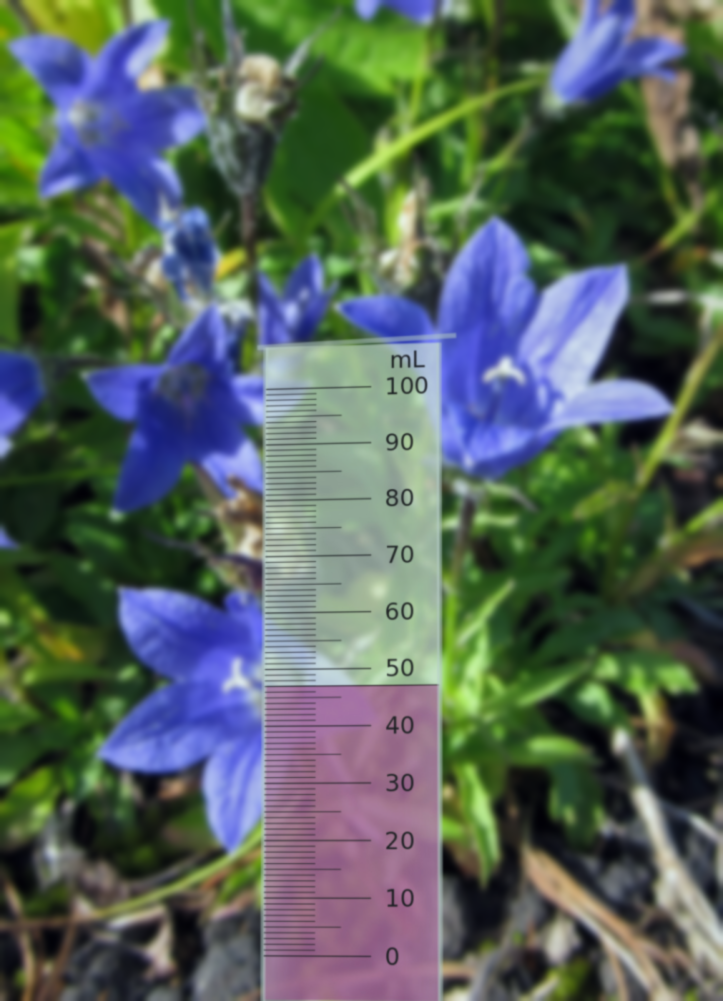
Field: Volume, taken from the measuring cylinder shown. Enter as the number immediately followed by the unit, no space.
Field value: 47mL
